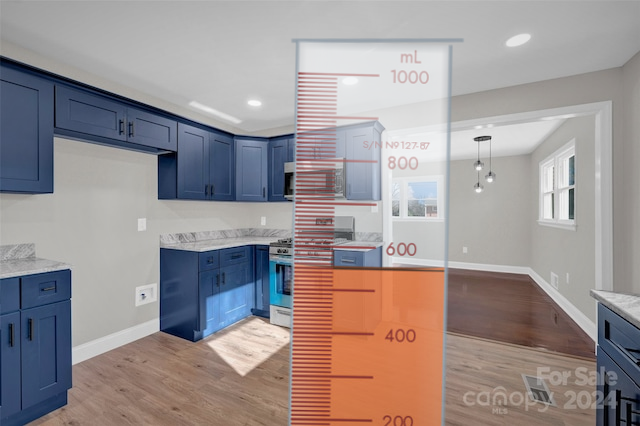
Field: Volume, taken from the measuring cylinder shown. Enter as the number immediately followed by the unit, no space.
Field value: 550mL
